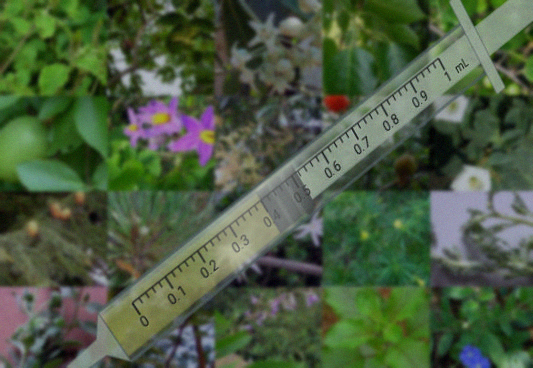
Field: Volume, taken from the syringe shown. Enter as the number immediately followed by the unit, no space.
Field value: 0.4mL
